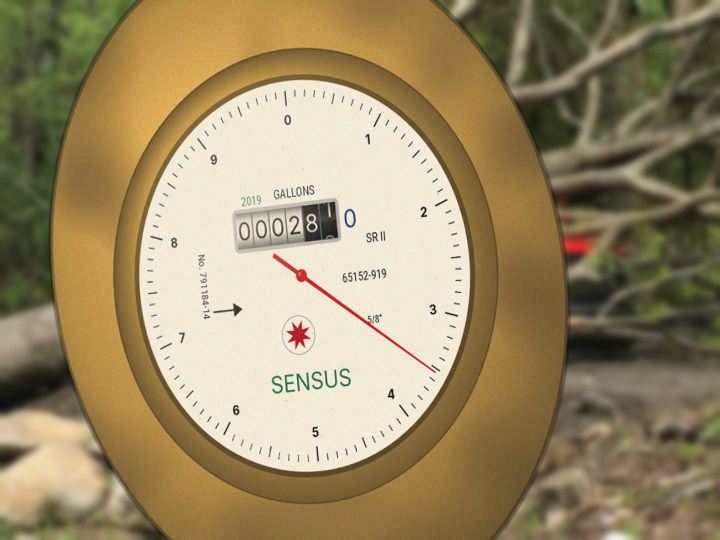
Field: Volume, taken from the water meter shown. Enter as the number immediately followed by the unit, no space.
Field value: 2813.5gal
